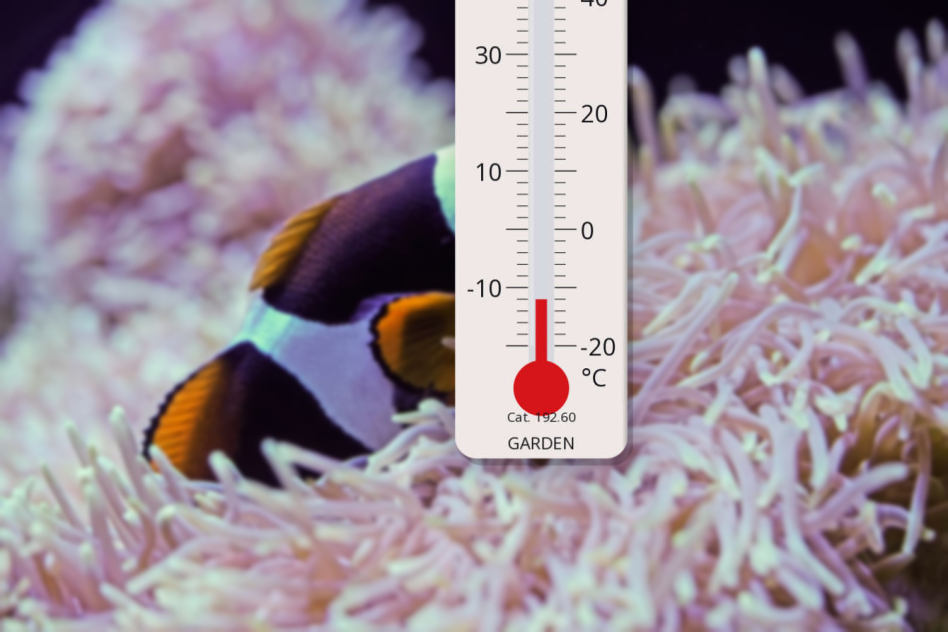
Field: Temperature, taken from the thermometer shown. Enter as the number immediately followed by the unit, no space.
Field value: -12°C
